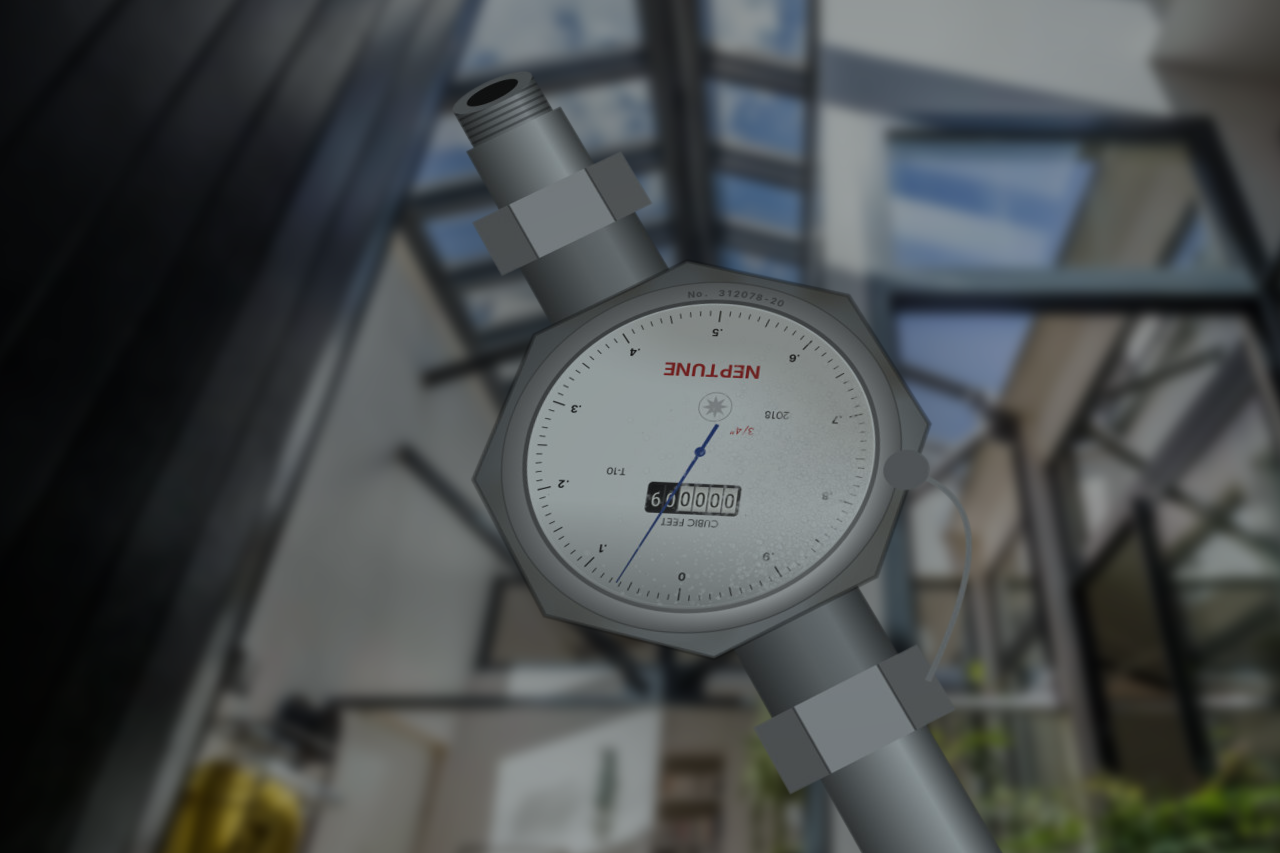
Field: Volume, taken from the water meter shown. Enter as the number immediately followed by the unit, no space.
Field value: 9.06ft³
